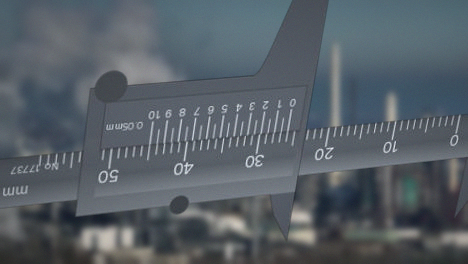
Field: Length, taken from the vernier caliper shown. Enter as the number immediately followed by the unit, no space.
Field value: 26.0mm
